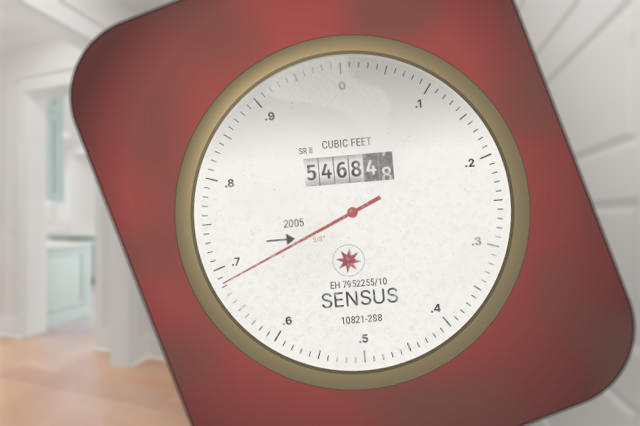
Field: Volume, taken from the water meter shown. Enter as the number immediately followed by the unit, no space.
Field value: 546847.68ft³
